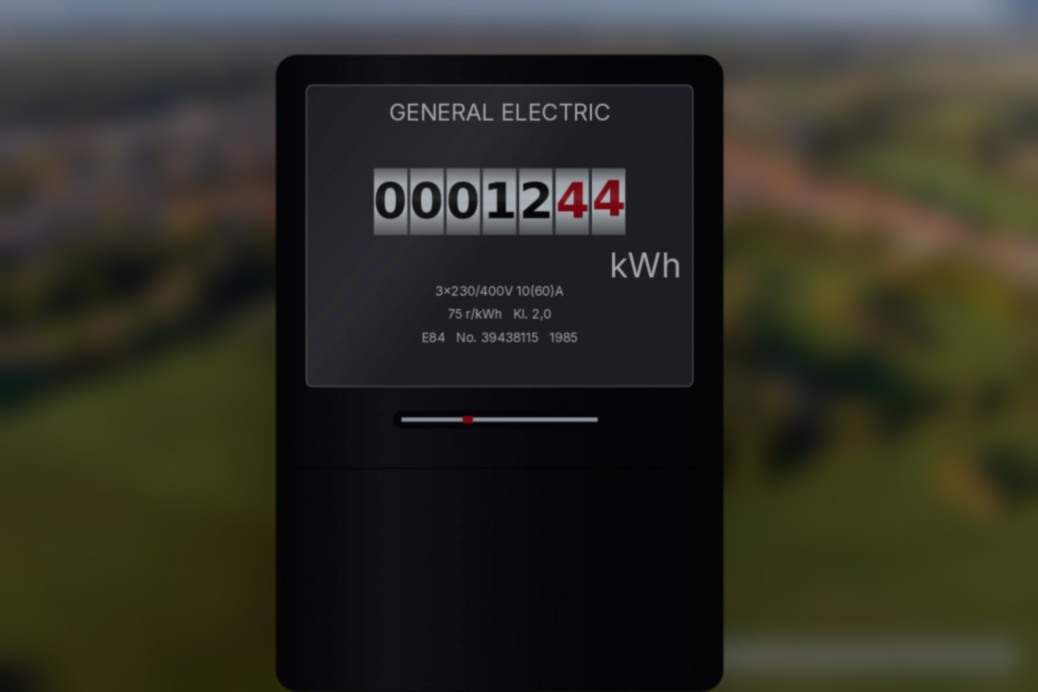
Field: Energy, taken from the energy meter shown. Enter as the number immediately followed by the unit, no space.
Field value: 12.44kWh
